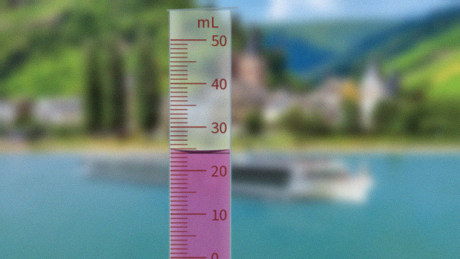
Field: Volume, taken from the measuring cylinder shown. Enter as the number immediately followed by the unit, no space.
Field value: 24mL
